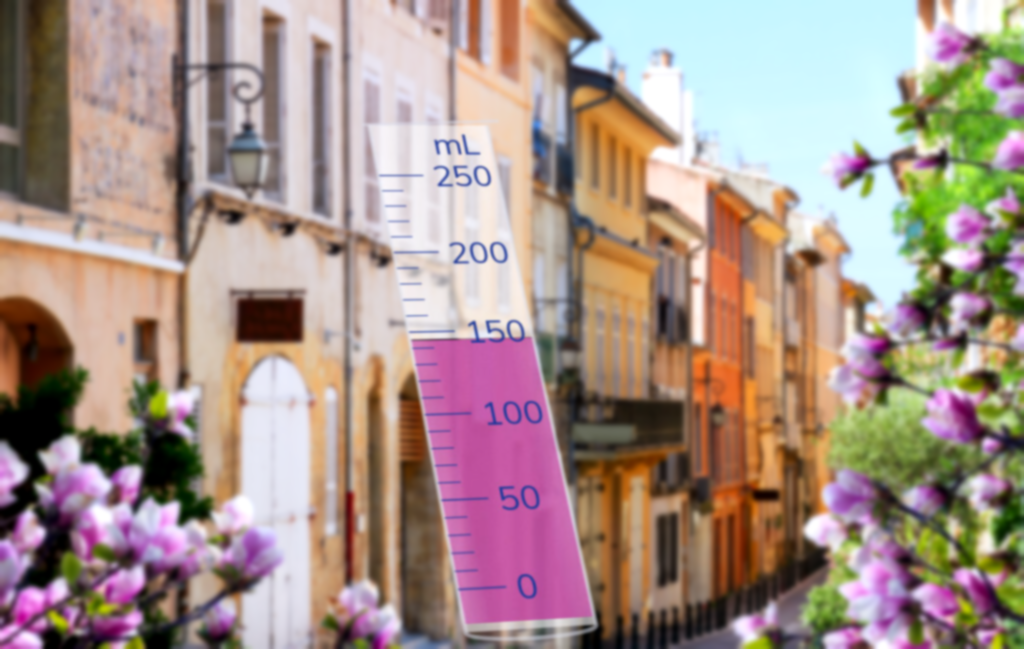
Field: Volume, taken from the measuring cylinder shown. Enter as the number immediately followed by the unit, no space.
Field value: 145mL
